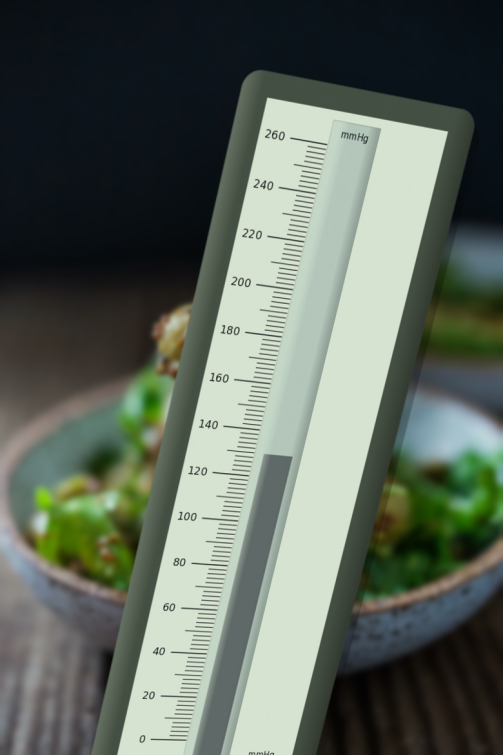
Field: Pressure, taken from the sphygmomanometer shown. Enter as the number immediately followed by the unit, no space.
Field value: 130mmHg
